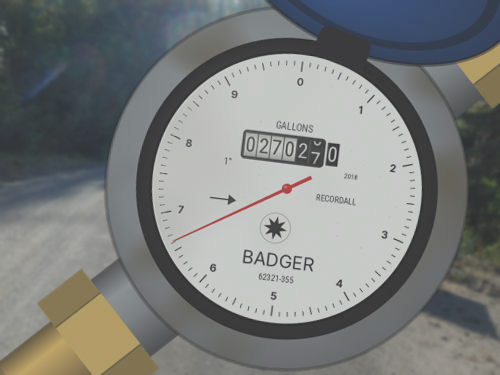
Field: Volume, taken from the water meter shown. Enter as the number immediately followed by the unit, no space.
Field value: 270266.6gal
